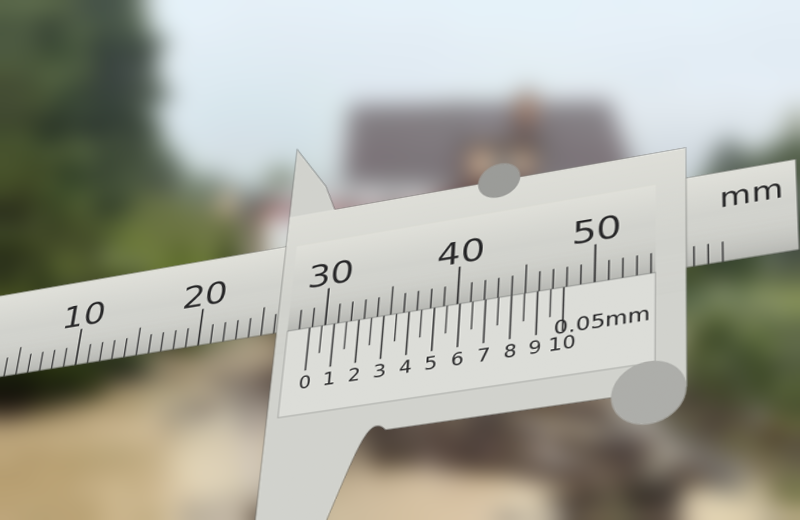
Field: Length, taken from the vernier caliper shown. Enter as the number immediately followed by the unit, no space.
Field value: 28.8mm
